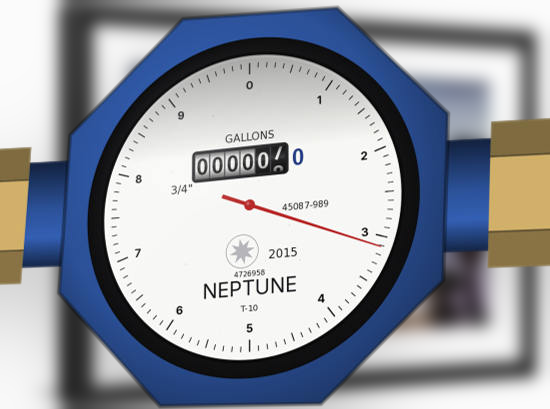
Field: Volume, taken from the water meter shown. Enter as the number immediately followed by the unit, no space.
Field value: 73.1gal
